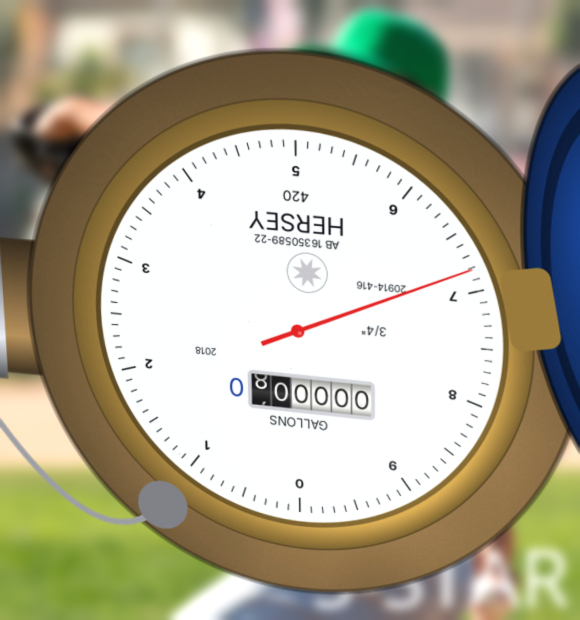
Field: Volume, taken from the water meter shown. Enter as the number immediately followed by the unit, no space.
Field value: 76.8gal
